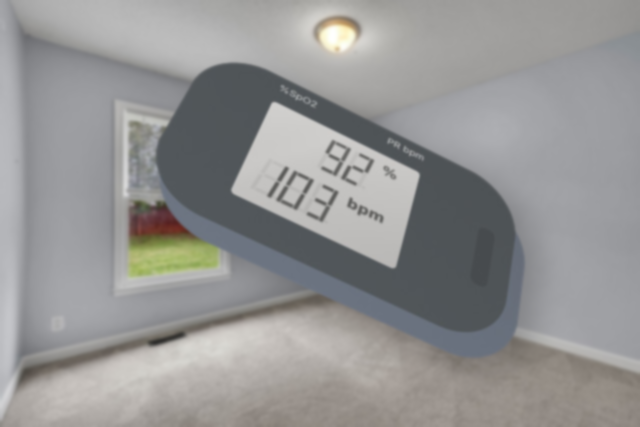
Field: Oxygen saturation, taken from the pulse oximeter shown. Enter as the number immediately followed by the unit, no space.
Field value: 92%
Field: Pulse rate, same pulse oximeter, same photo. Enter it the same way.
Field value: 103bpm
